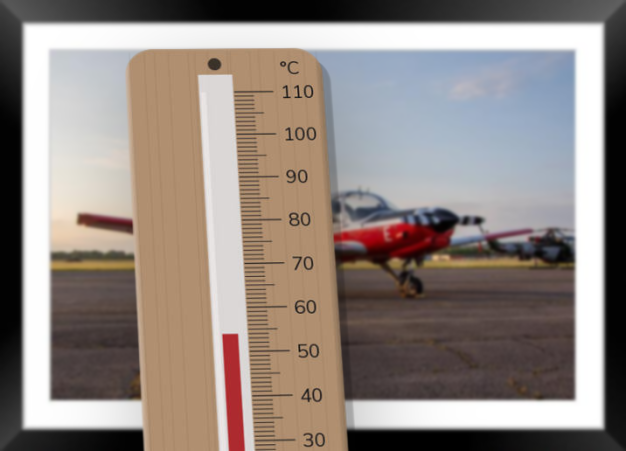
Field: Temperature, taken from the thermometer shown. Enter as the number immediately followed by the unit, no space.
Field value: 54°C
